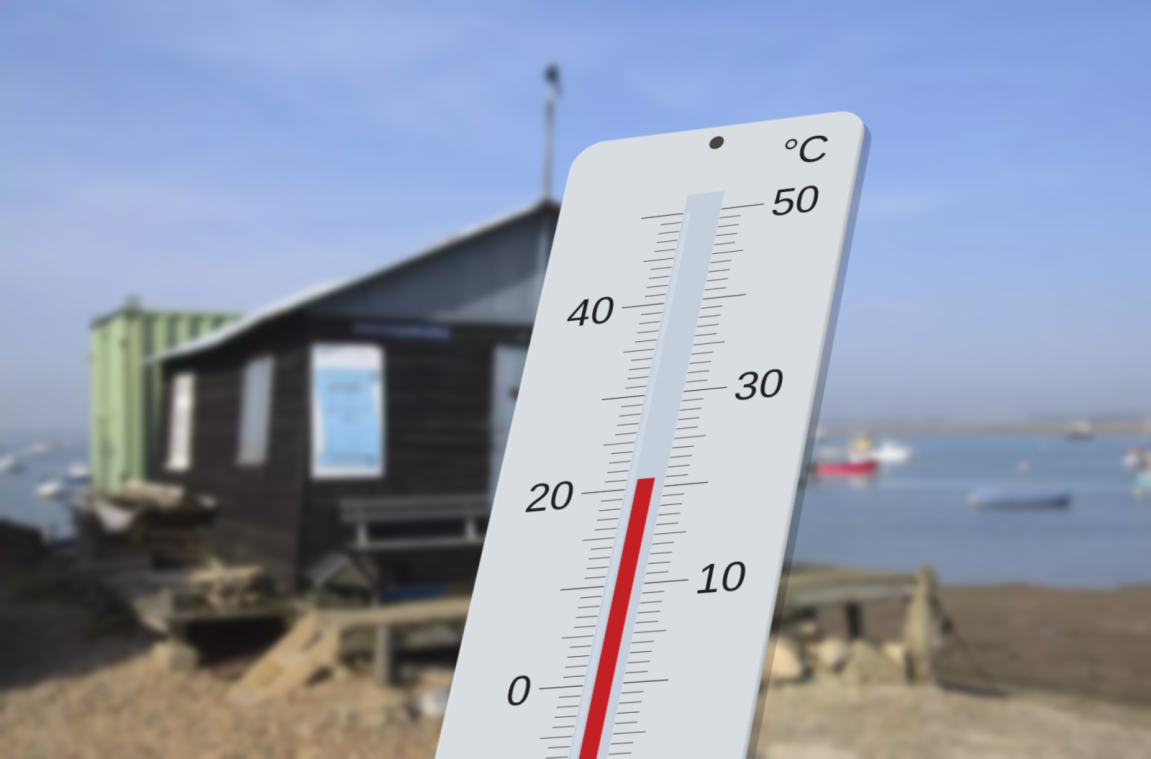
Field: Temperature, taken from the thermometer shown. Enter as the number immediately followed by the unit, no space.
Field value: 21°C
